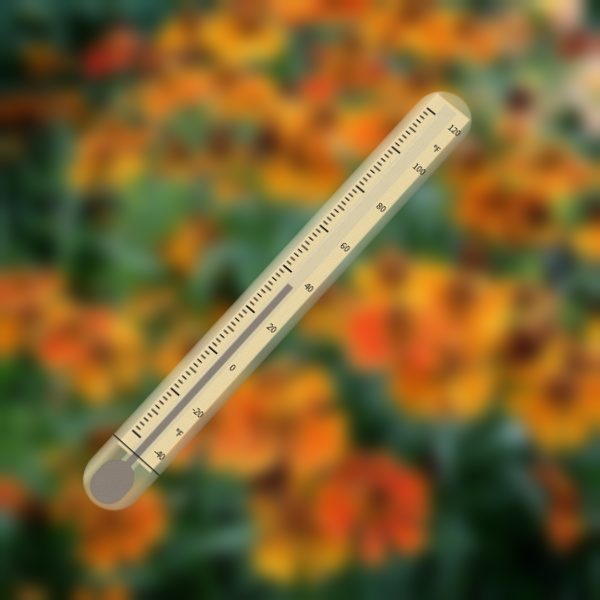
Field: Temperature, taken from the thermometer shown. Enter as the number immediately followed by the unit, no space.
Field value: 36°F
